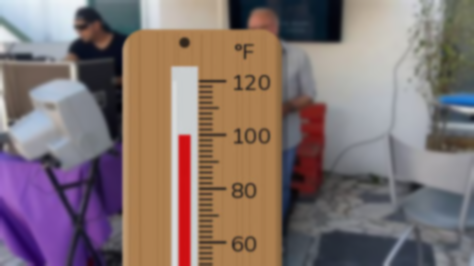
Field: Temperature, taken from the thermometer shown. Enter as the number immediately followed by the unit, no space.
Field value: 100°F
